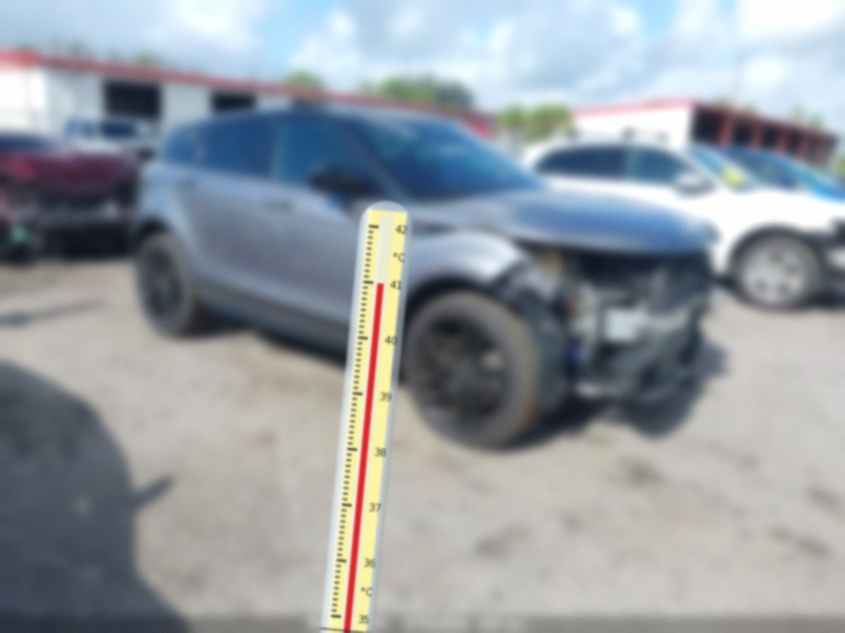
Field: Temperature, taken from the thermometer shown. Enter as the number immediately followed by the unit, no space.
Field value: 41°C
